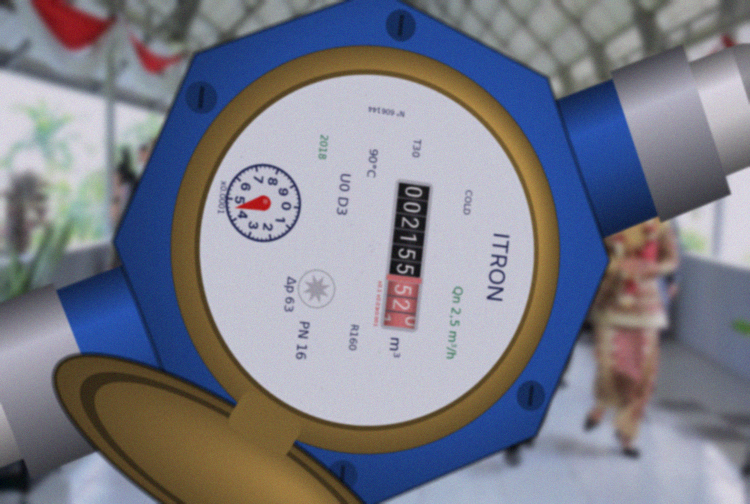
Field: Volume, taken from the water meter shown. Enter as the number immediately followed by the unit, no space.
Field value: 2155.5204m³
